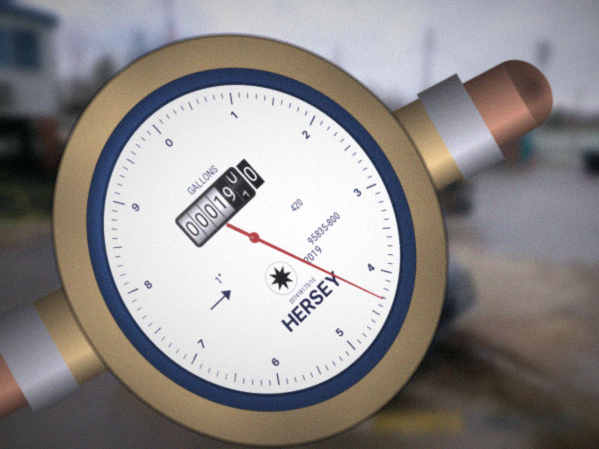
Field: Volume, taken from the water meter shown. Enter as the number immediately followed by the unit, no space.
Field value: 1904.3gal
